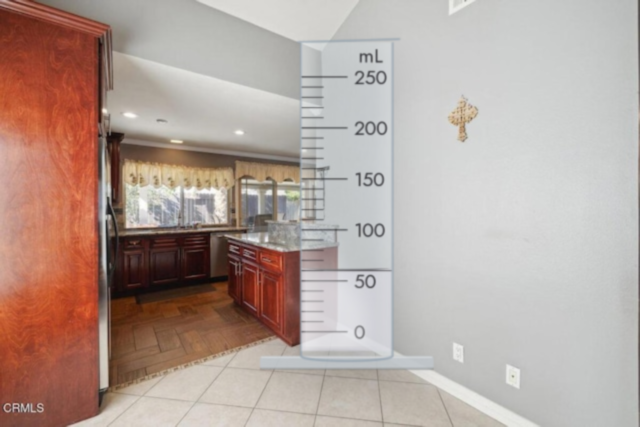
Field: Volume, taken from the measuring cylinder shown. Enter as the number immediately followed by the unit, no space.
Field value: 60mL
